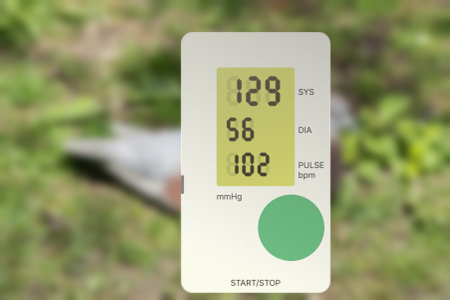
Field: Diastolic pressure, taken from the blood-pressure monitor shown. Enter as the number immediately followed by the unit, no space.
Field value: 56mmHg
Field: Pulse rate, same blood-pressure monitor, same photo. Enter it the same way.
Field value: 102bpm
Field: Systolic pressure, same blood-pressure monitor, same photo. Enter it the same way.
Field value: 129mmHg
